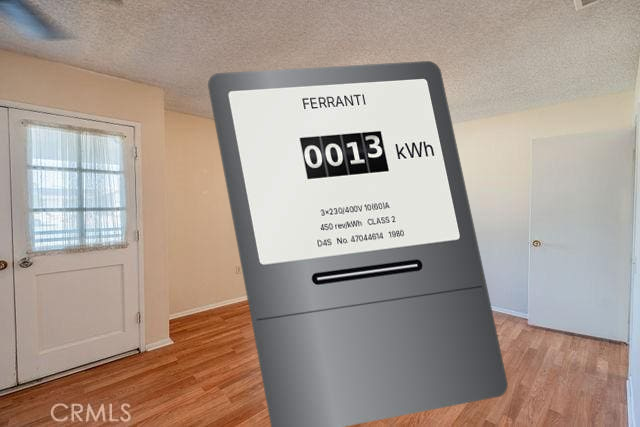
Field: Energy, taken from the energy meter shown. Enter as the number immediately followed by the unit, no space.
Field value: 13kWh
